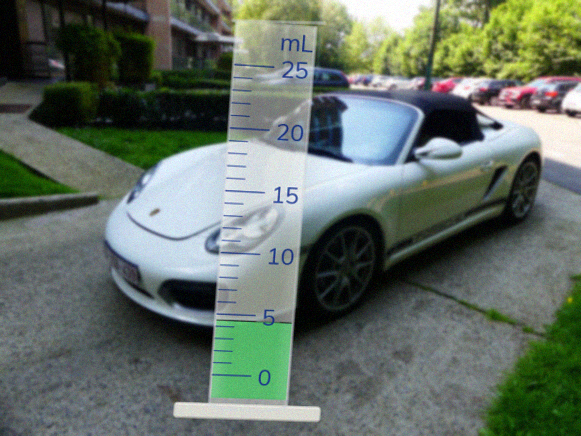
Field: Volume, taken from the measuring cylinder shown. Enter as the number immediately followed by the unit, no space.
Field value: 4.5mL
